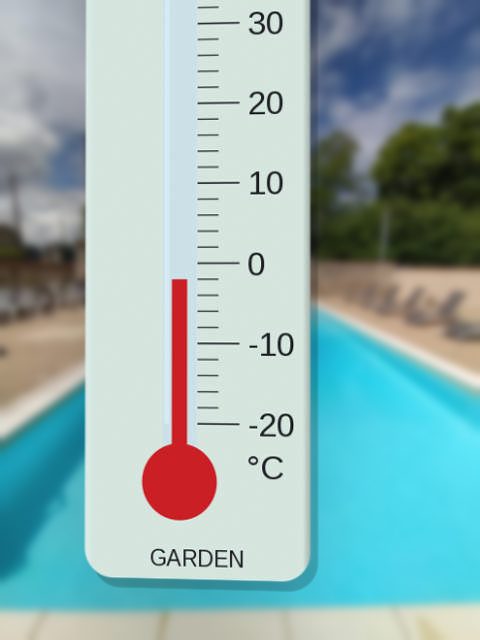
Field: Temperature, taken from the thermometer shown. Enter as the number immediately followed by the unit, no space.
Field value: -2°C
